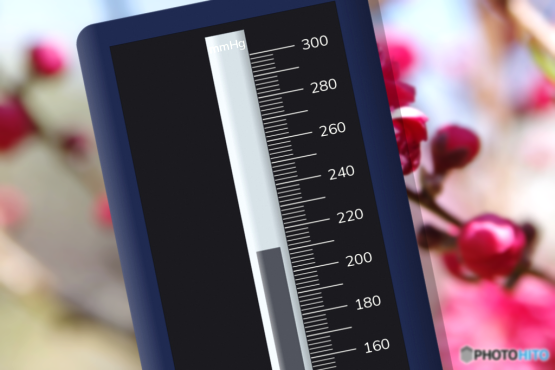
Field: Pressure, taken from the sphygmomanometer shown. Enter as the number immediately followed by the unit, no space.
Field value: 212mmHg
